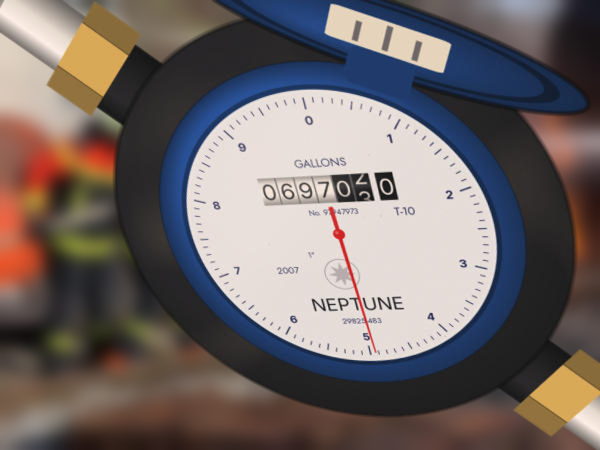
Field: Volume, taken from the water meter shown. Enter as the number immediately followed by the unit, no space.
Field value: 697024.9gal
